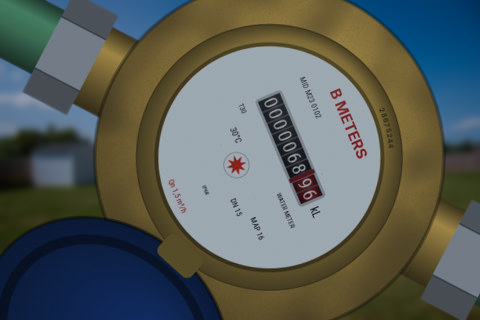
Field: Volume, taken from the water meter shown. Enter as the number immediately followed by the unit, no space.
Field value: 68.96kL
